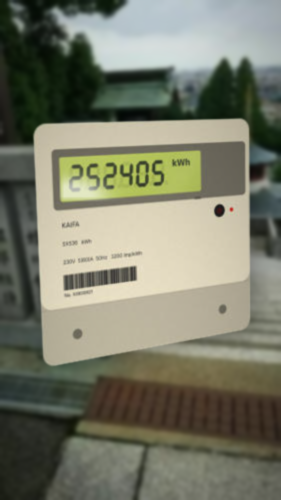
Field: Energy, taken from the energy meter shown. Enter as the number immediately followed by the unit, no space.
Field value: 252405kWh
